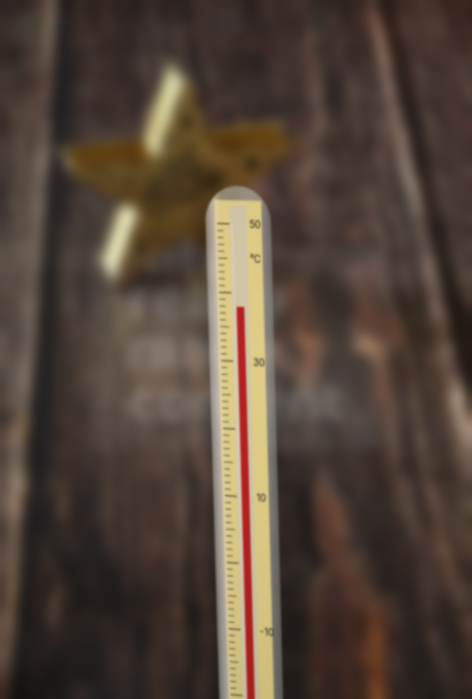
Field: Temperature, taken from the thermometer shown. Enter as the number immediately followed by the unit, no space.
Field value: 38°C
